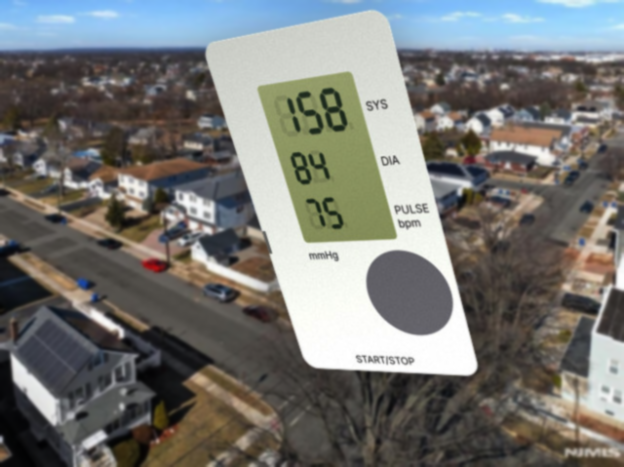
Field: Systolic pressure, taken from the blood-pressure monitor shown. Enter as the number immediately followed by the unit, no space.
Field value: 158mmHg
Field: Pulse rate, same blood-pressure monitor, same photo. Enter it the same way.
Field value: 75bpm
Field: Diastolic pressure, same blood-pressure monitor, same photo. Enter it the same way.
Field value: 84mmHg
